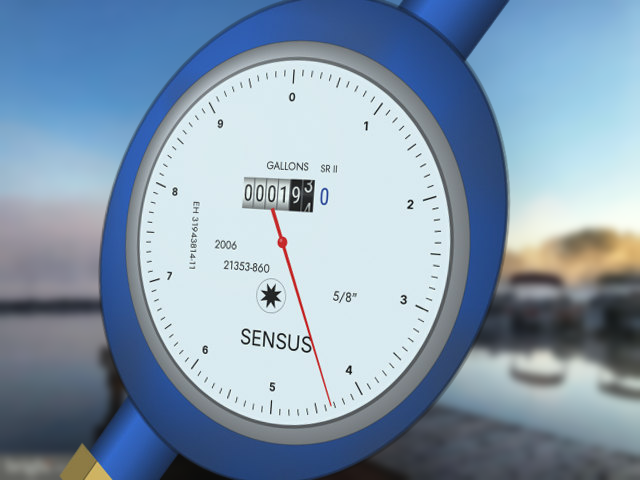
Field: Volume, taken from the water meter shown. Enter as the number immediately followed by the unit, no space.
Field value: 1934.3gal
